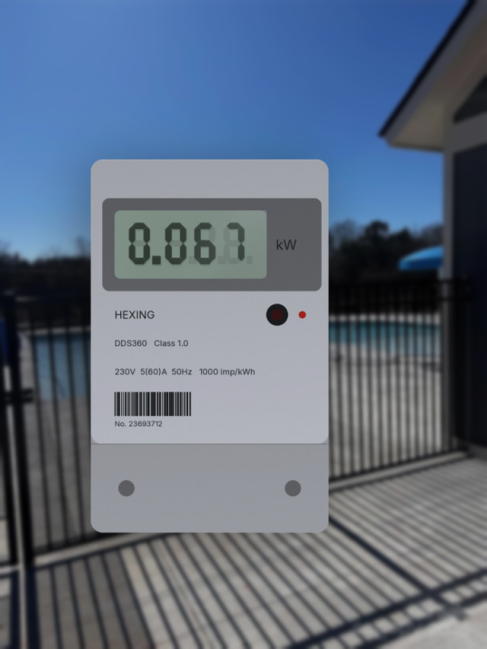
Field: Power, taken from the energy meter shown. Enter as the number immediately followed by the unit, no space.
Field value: 0.067kW
